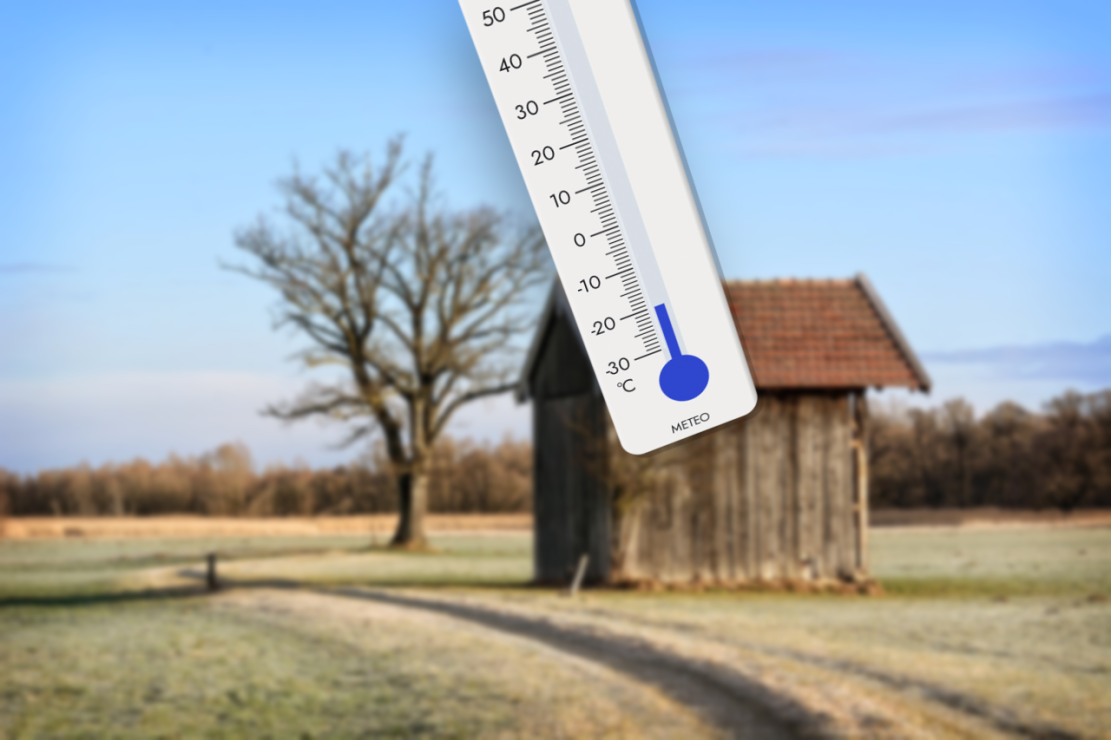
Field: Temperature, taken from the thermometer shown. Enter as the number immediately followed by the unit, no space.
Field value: -20°C
